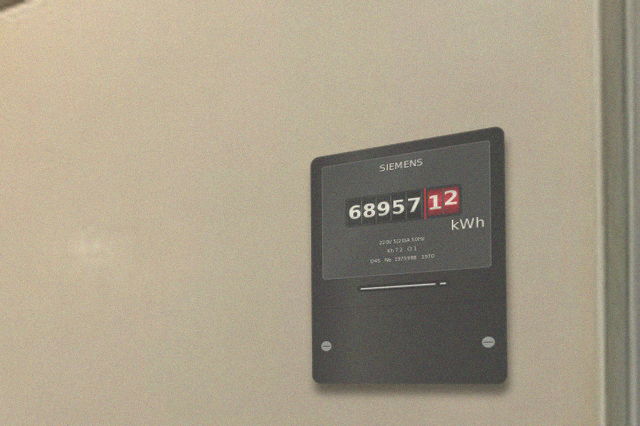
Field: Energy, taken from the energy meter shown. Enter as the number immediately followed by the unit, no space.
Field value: 68957.12kWh
